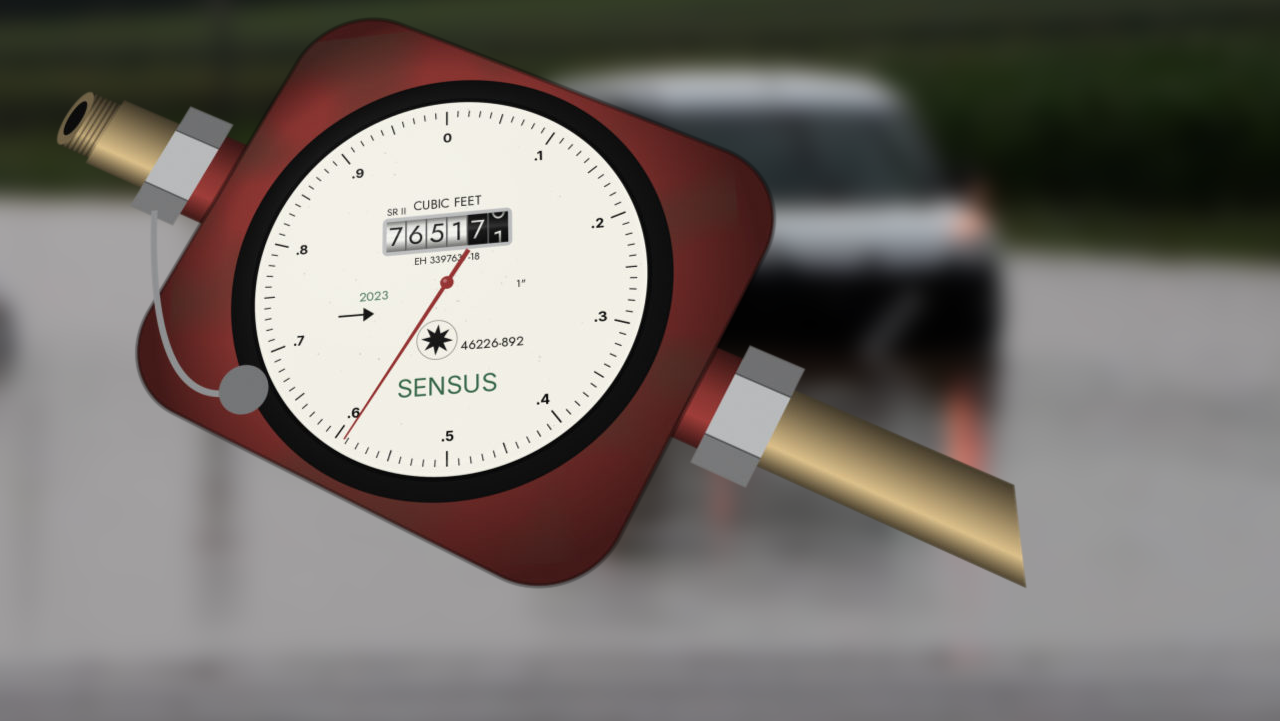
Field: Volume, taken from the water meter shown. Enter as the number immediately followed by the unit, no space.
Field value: 765170.59ft³
